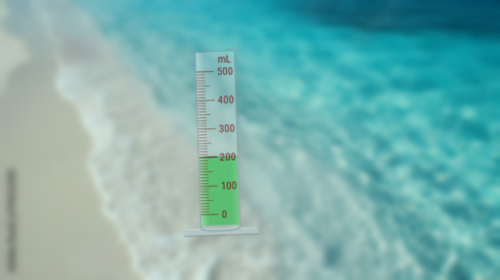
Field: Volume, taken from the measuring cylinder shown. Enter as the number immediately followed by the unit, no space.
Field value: 200mL
